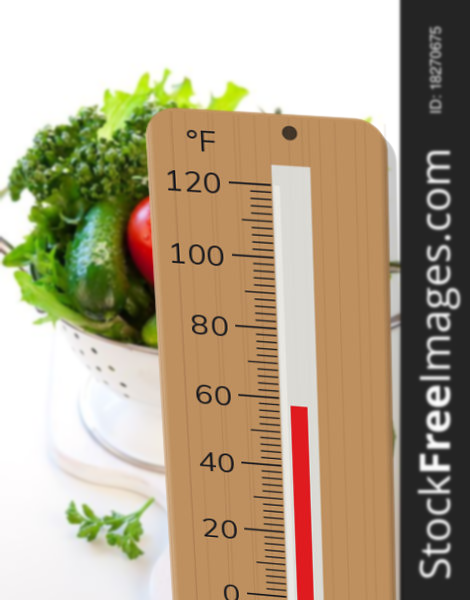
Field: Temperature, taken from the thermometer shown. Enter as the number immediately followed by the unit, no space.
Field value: 58°F
